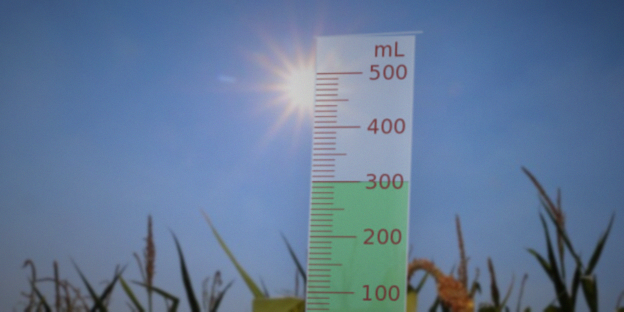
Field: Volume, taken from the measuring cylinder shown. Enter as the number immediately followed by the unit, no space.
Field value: 300mL
